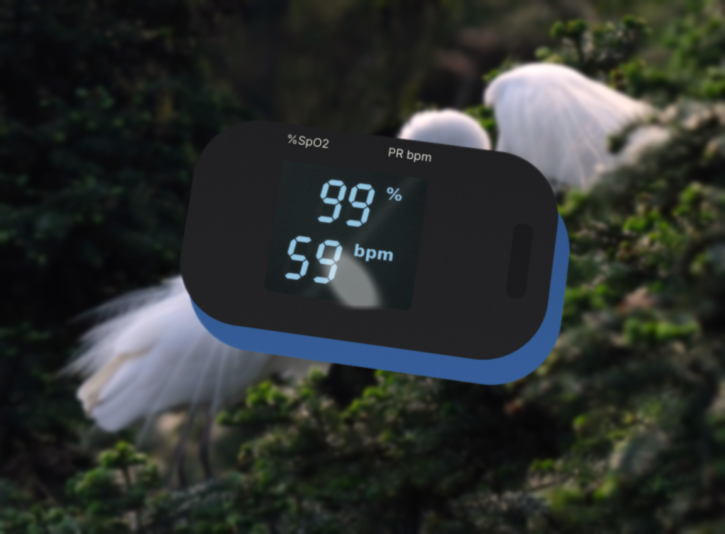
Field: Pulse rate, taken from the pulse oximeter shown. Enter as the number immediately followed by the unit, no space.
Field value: 59bpm
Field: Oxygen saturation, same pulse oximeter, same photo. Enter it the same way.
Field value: 99%
